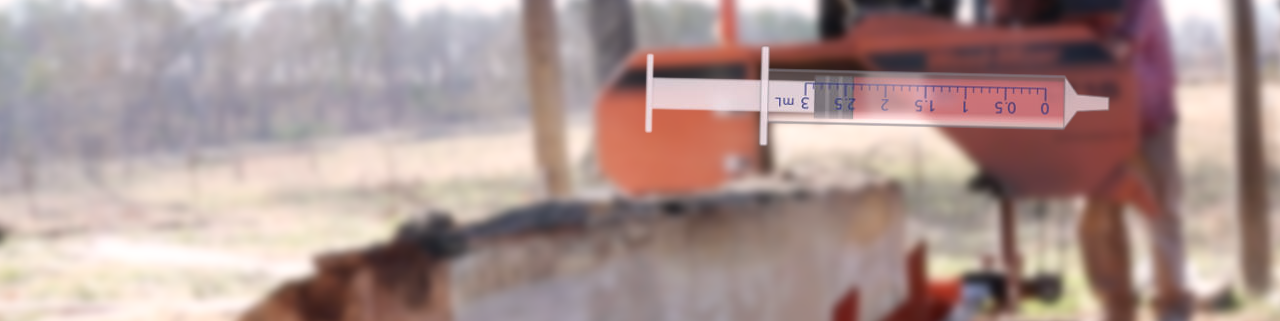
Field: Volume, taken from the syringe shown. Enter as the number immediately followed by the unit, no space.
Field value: 2.4mL
